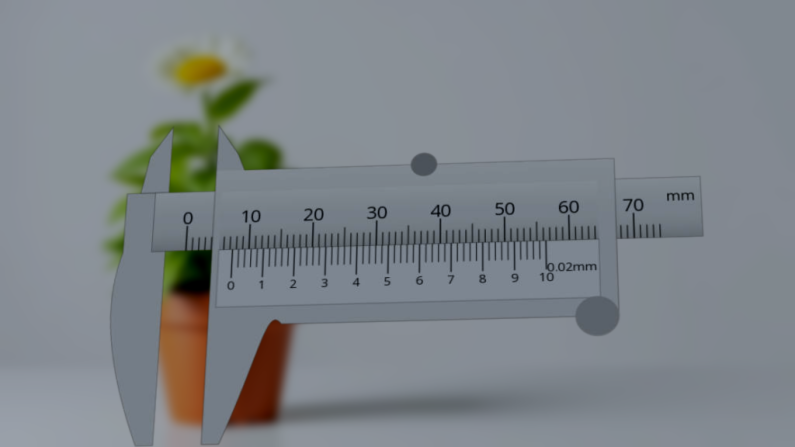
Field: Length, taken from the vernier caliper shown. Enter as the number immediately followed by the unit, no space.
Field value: 7.4mm
